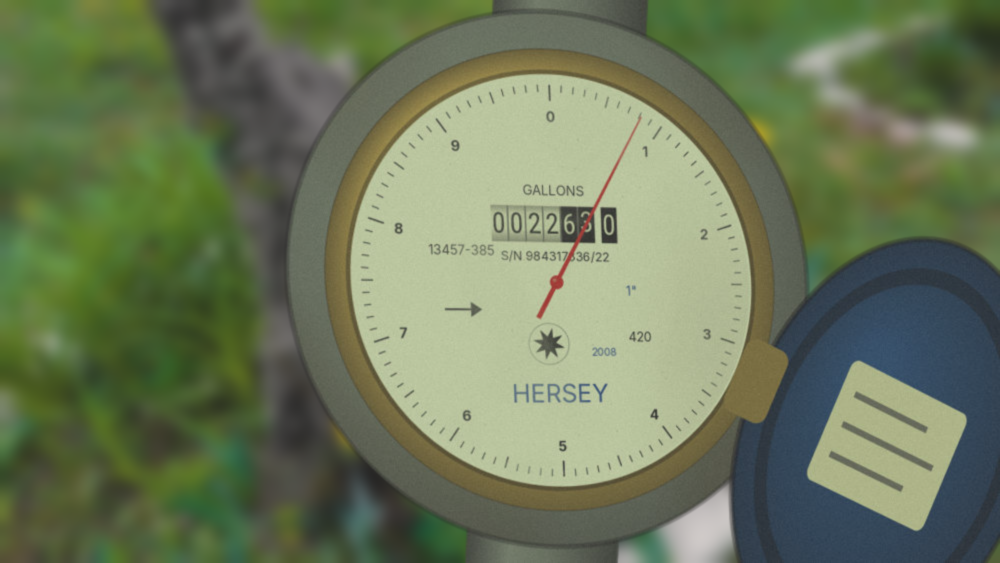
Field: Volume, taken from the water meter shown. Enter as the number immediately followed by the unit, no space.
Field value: 22630.8gal
